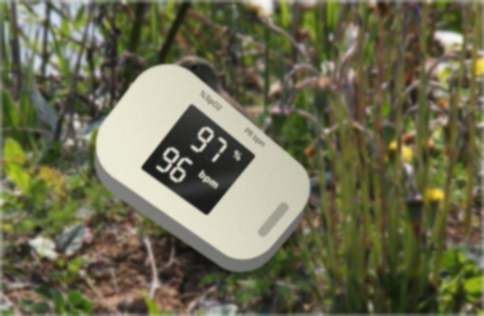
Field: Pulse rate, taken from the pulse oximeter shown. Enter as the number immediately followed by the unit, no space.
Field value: 96bpm
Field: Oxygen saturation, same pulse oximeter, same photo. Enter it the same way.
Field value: 97%
